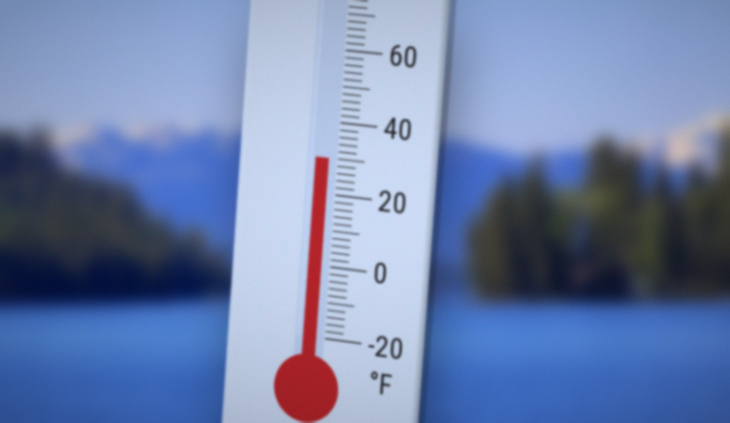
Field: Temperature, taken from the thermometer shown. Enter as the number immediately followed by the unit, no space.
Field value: 30°F
